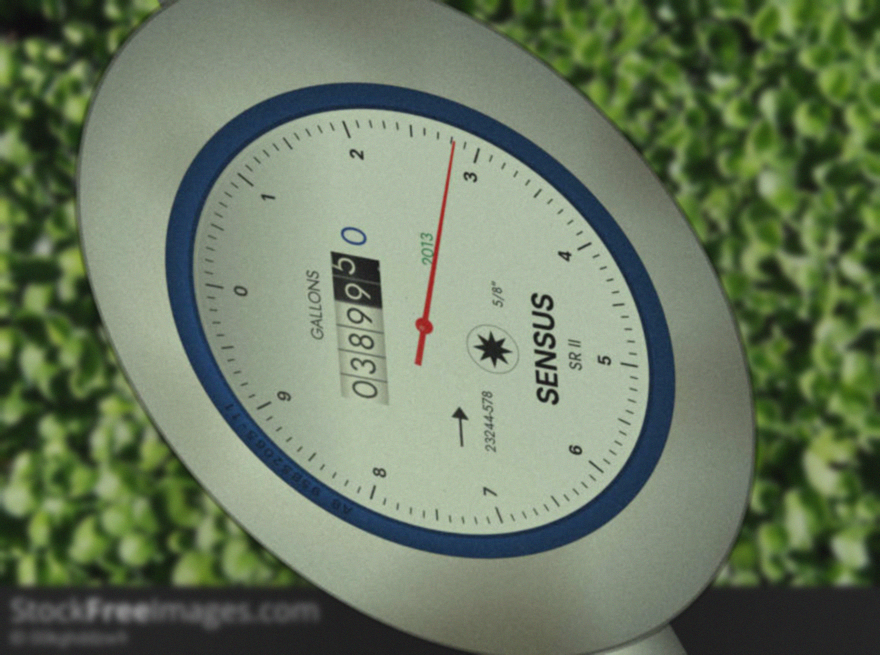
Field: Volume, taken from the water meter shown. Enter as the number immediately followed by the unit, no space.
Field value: 389952.8gal
